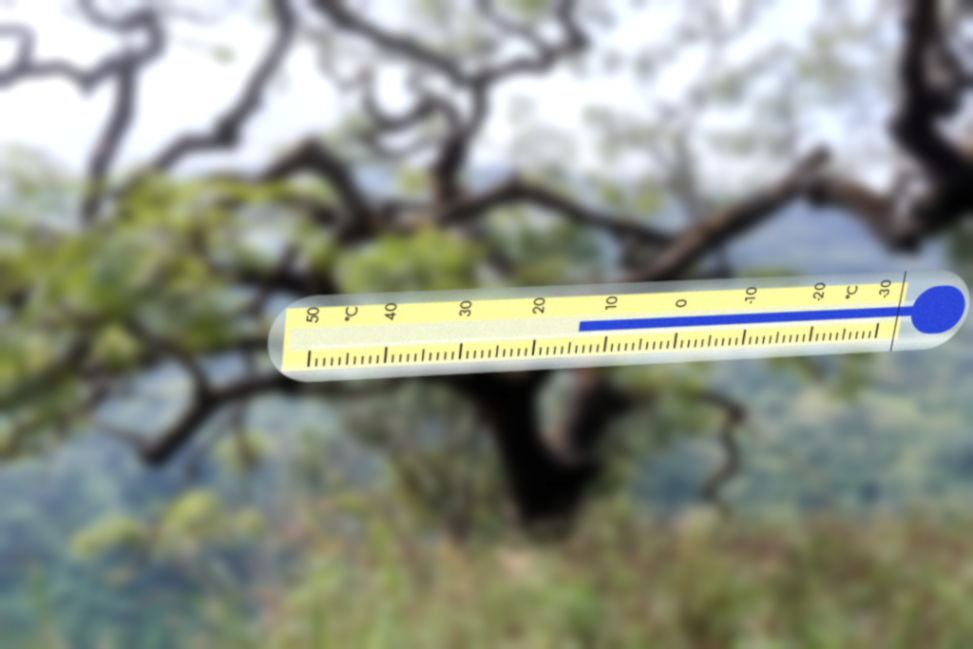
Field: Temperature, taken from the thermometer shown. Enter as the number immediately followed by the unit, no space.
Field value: 14°C
